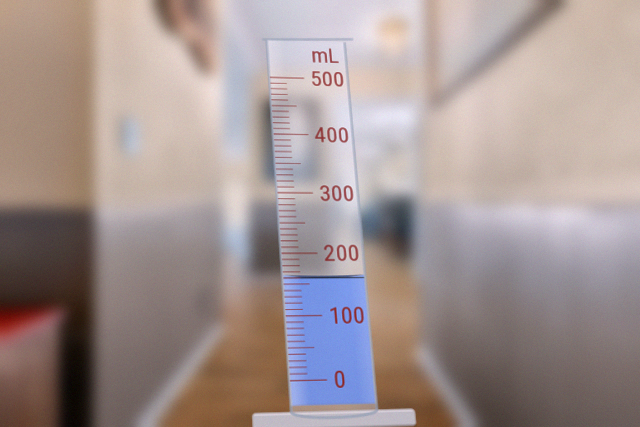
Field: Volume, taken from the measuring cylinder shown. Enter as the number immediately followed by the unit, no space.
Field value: 160mL
